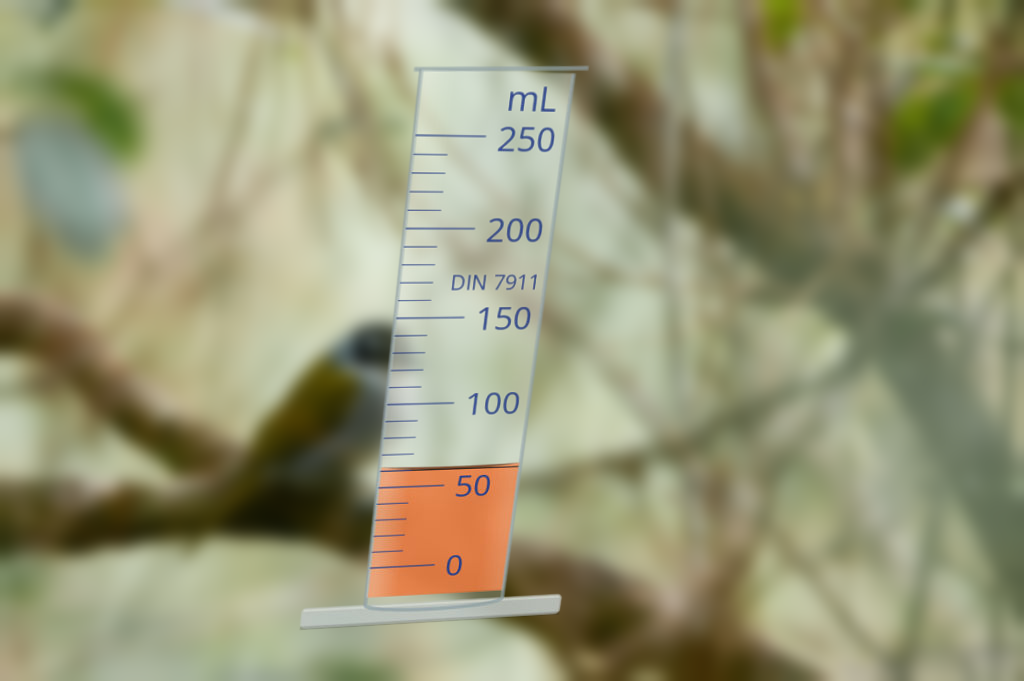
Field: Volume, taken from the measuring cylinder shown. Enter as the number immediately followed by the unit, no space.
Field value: 60mL
